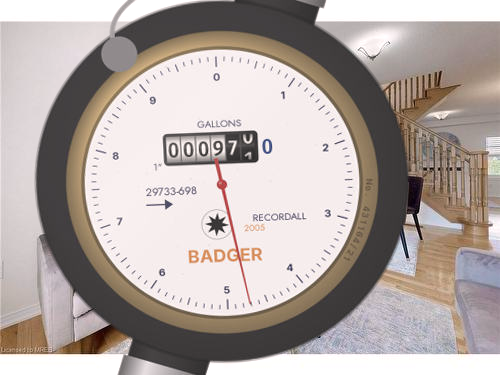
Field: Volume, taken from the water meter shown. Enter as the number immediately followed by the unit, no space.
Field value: 9704.7gal
